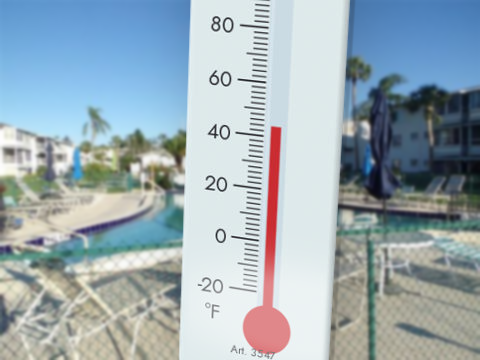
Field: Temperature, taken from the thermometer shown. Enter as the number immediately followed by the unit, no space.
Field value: 44°F
